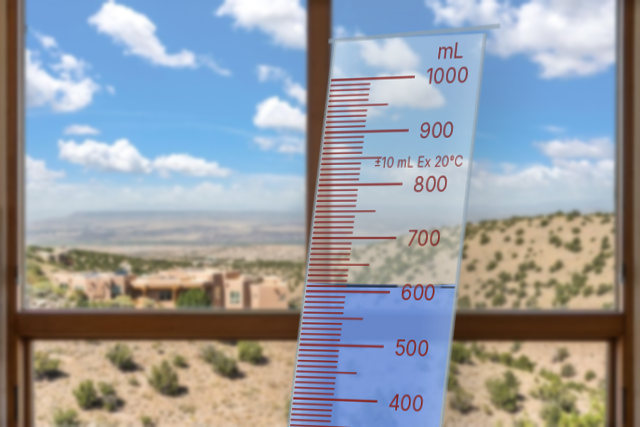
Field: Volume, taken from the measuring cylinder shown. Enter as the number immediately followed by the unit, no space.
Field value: 610mL
